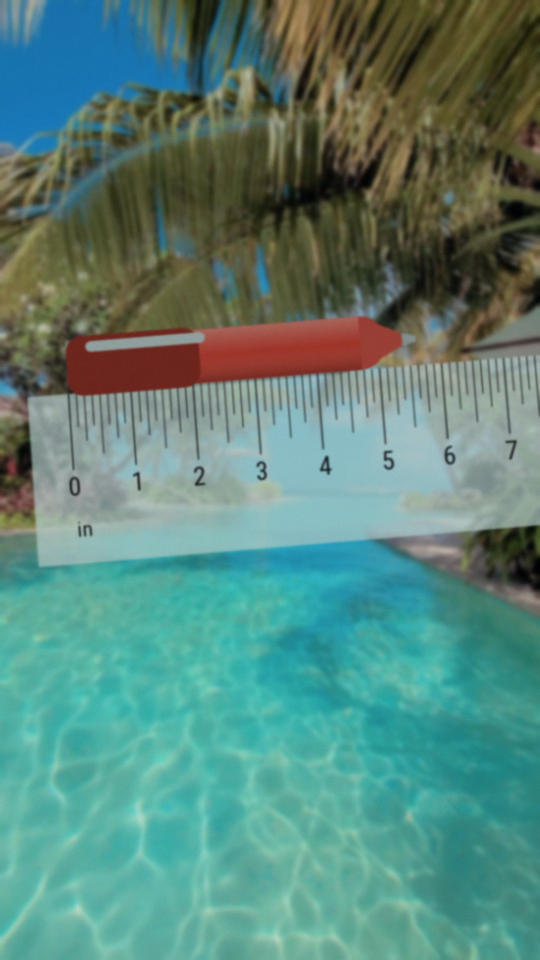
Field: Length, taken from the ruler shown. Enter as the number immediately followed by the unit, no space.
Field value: 5.625in
